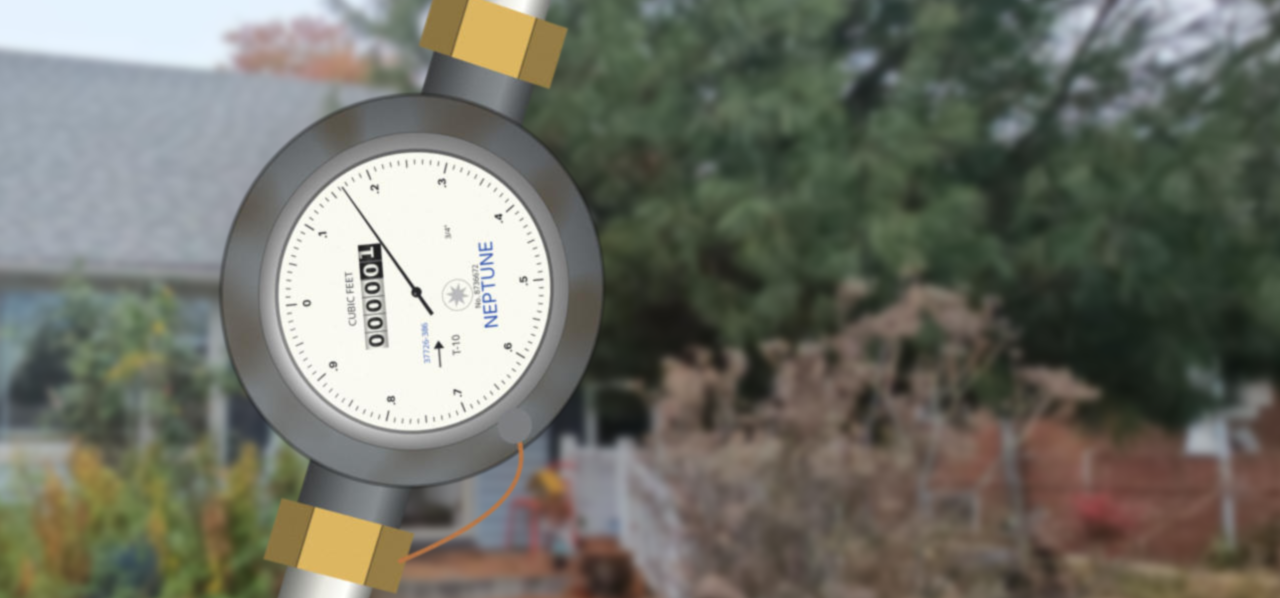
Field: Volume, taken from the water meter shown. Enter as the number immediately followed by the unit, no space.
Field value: 1.16ft³
